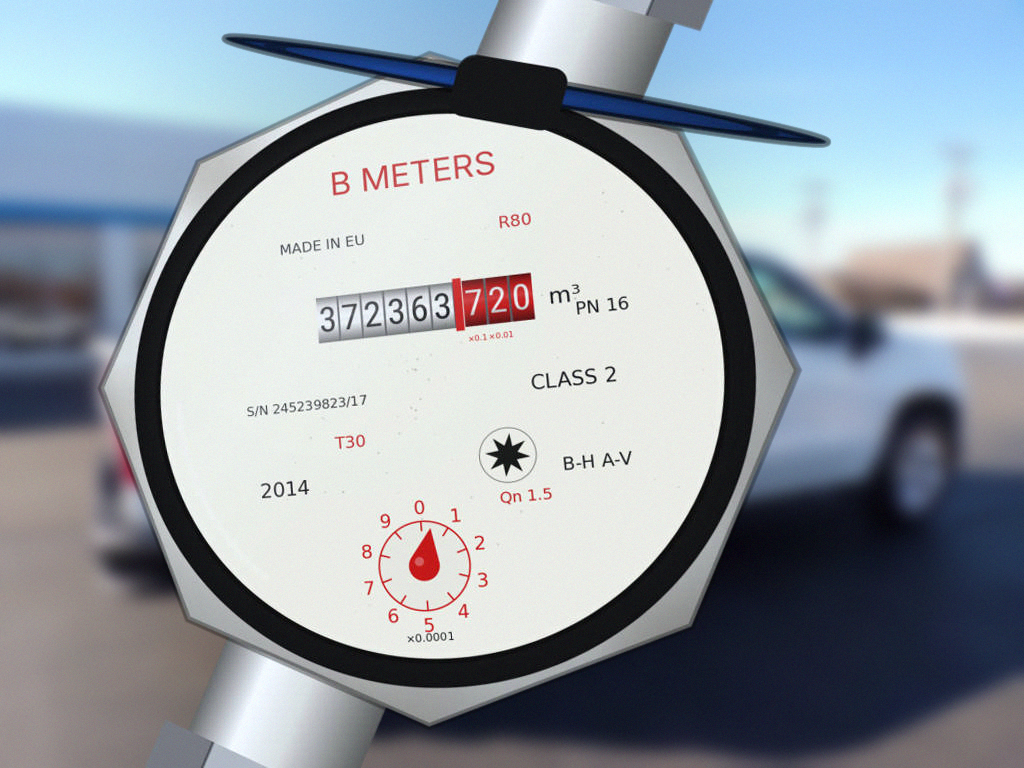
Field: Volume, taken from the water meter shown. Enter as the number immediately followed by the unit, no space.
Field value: 372363.7200m³
